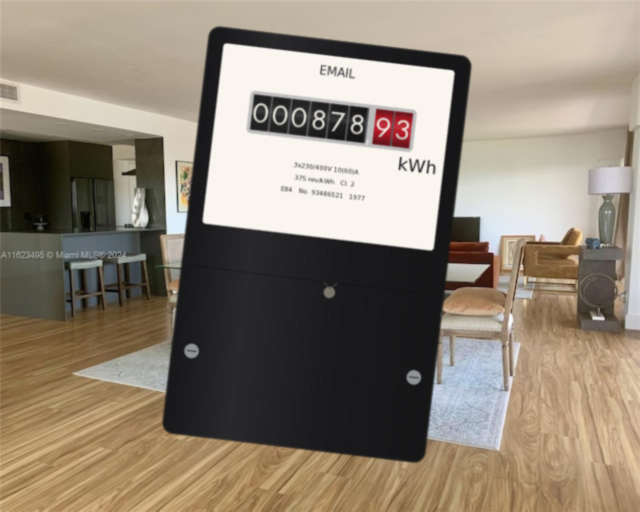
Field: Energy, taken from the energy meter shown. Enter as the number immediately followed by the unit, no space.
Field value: 878.93kWh
